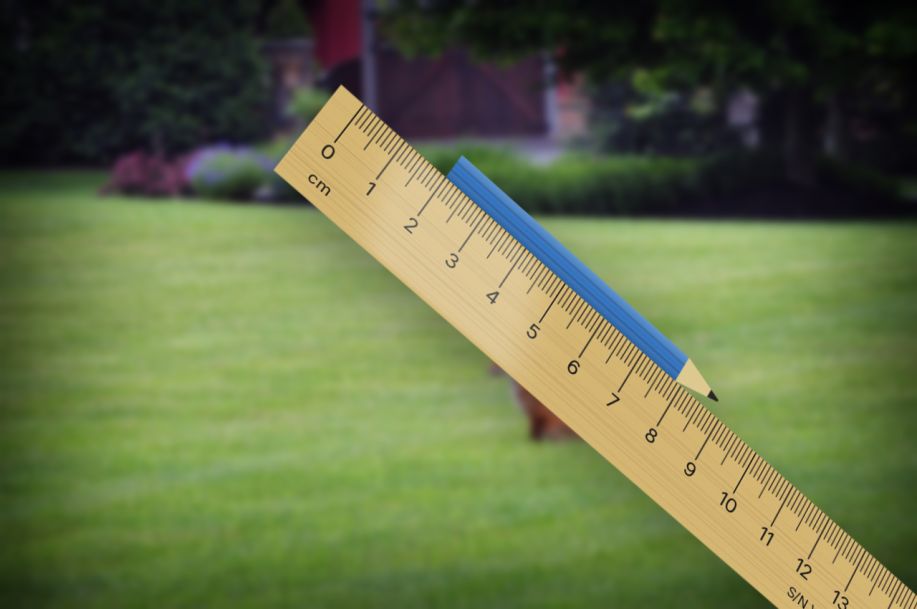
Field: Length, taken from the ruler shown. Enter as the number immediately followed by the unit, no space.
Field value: 6.8cm
